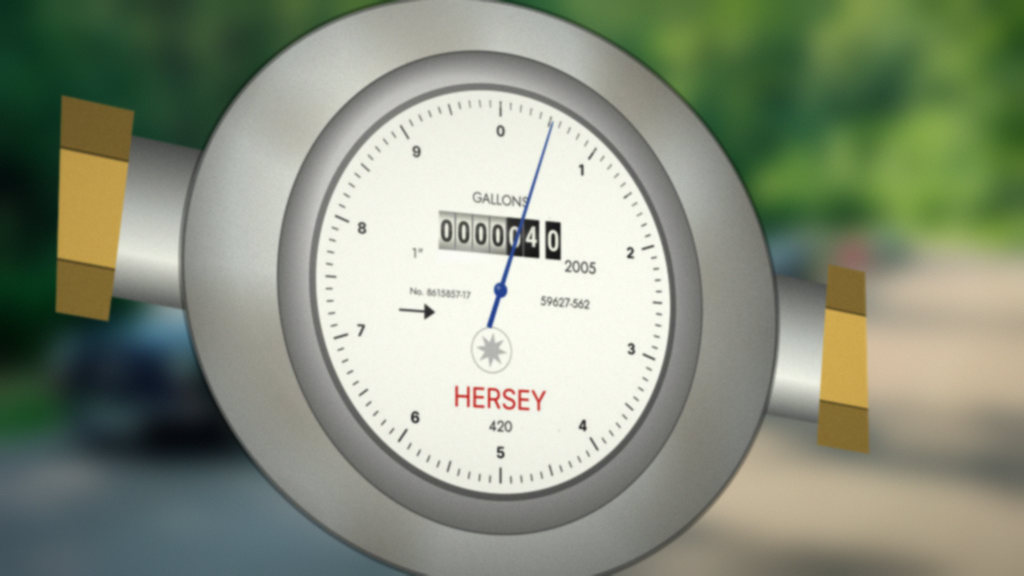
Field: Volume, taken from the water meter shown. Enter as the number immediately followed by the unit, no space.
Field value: 40.5gal
